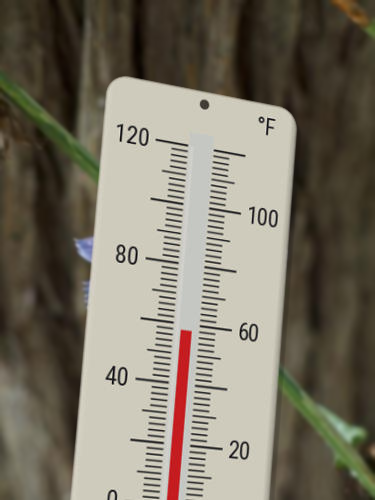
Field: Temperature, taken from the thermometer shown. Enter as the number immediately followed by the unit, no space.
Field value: 58°F
